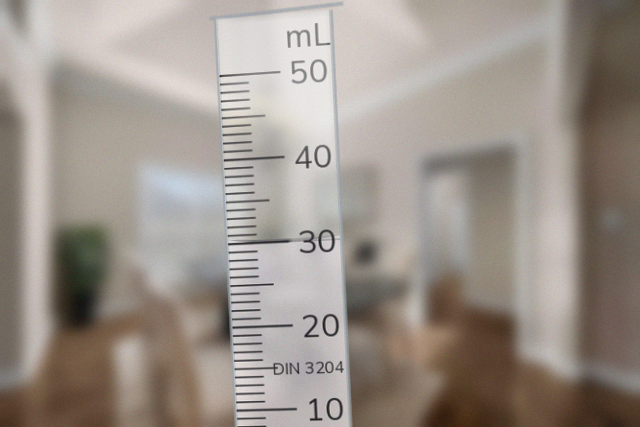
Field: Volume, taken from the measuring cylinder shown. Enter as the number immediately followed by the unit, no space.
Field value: 30mL
